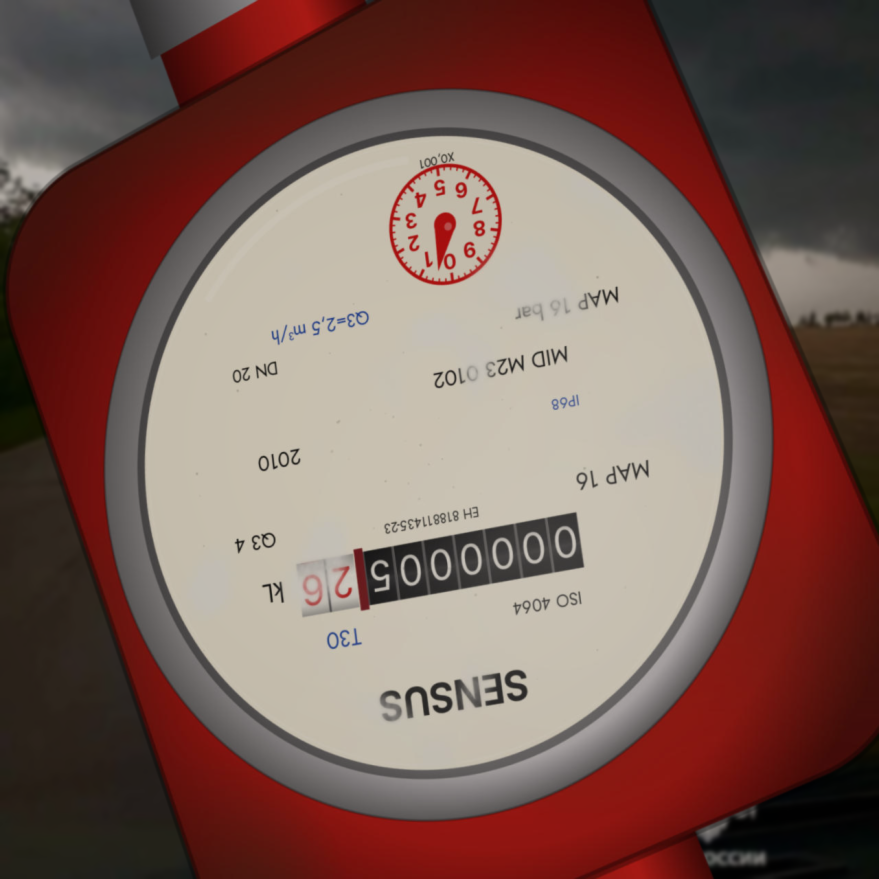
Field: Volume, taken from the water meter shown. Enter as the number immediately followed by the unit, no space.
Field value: 5.260kL
